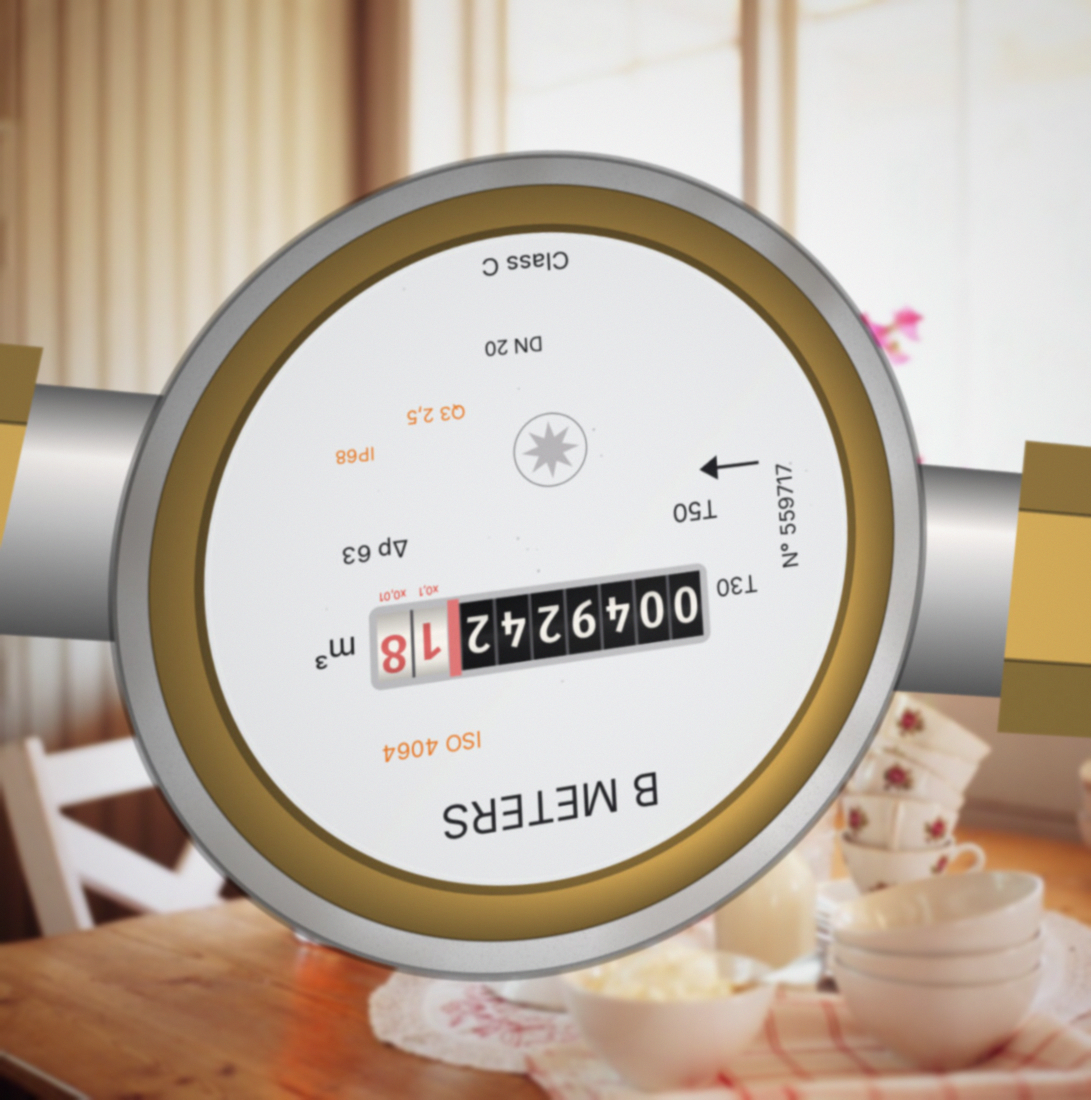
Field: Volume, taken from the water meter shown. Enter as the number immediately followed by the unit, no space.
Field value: 49242.18m³
